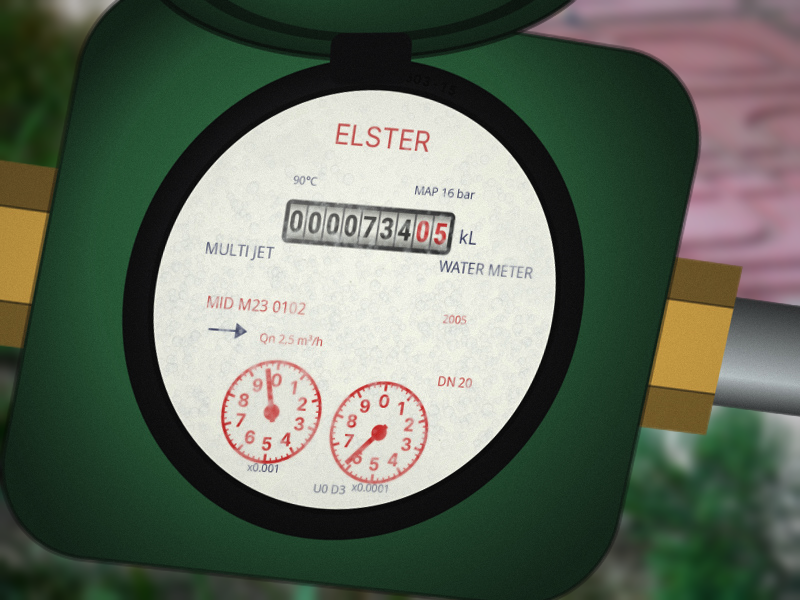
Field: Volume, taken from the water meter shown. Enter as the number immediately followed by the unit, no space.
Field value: 734.0496kL
